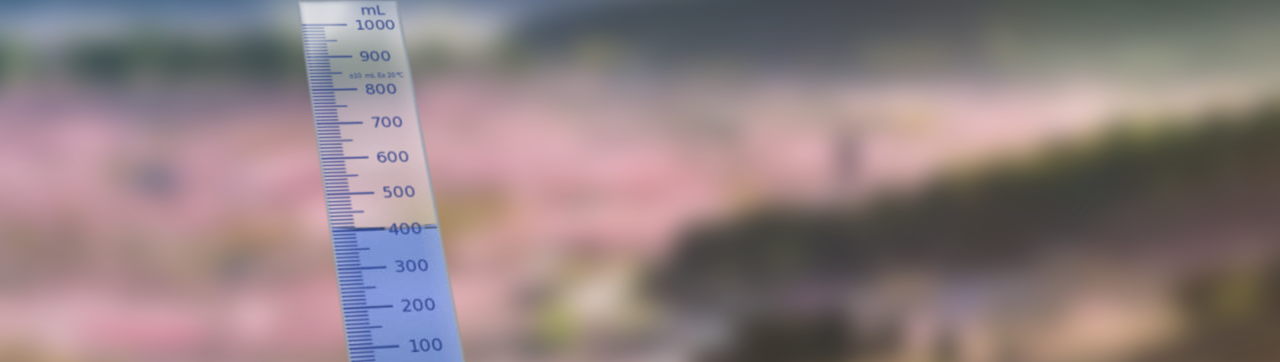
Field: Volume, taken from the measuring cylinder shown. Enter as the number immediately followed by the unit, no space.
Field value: 400mL
